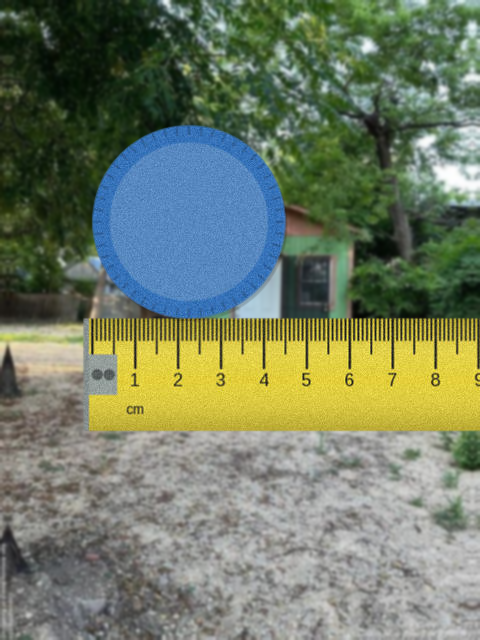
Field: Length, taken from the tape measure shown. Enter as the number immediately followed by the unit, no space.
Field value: 4.5cm
